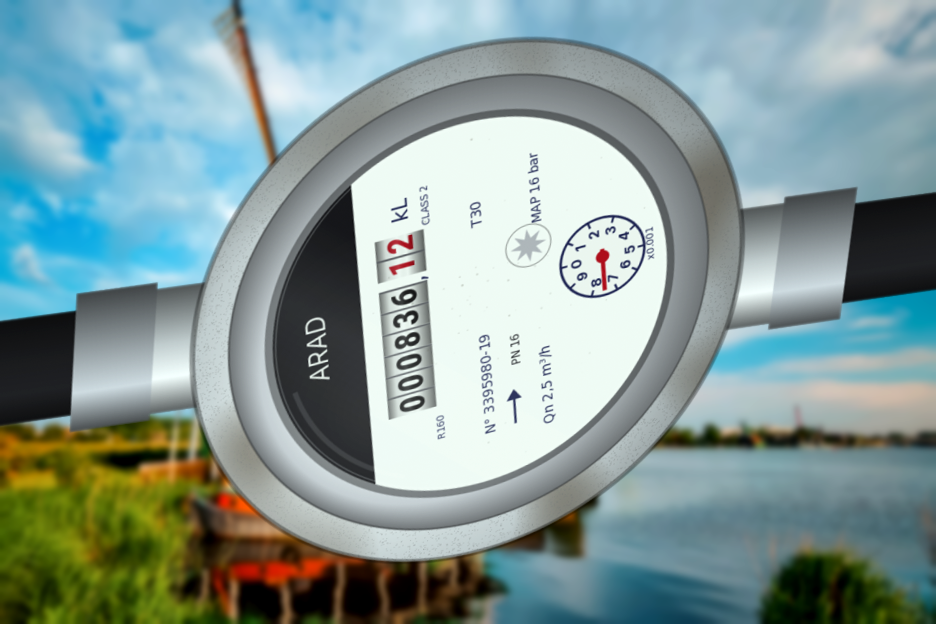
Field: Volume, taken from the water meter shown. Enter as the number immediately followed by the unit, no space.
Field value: 836.127kL
